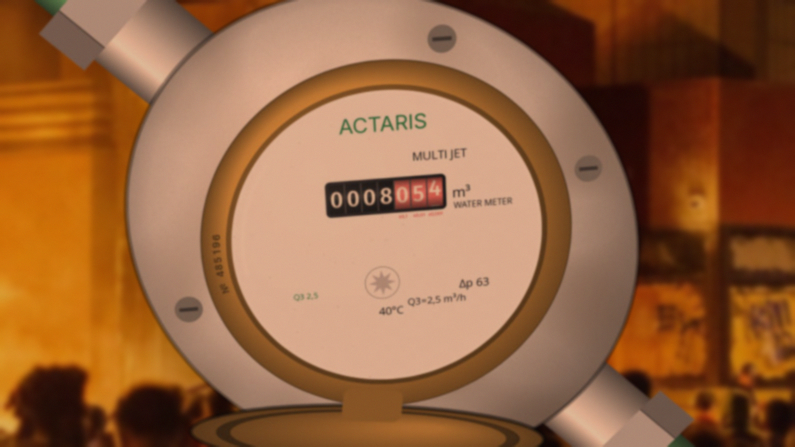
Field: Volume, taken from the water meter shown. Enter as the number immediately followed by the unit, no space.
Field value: 8.054m³
